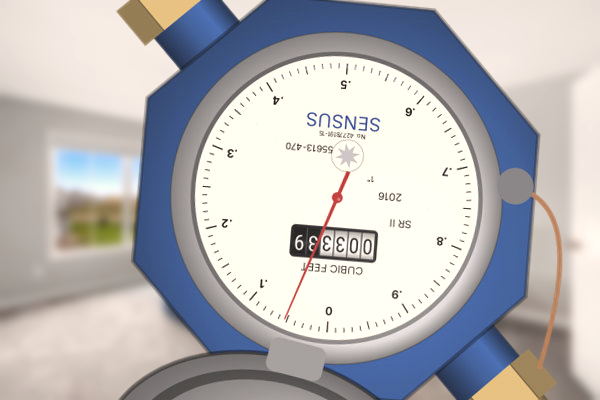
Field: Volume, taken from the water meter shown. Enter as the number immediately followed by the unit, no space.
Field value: 3339.05ft³
